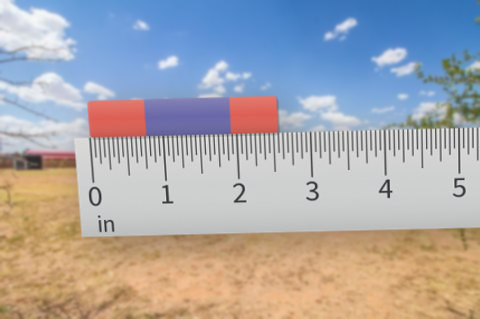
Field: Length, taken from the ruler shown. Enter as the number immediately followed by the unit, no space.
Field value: 2.5625in
